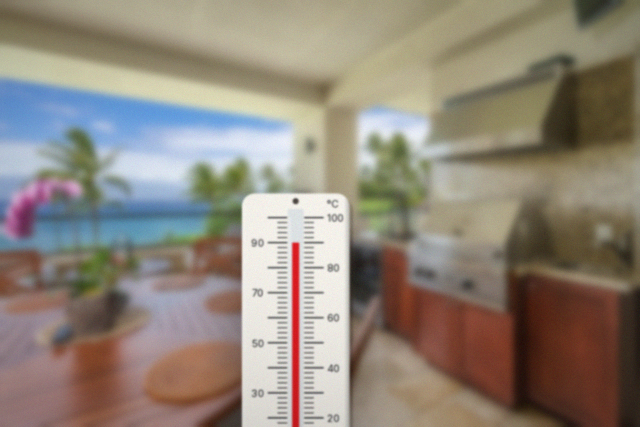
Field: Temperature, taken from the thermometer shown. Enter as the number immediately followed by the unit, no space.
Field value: 90°C
